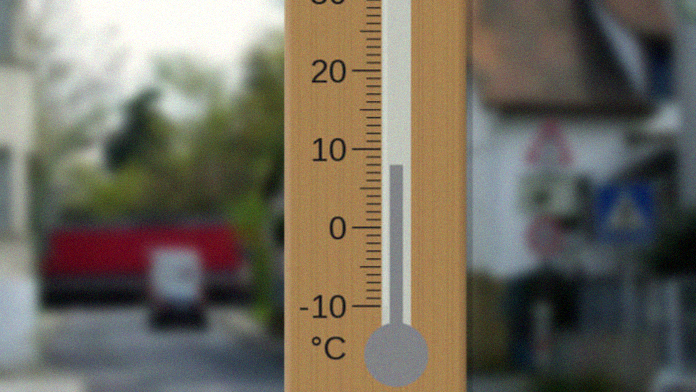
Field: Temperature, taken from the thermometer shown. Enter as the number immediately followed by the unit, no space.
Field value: 8°C
